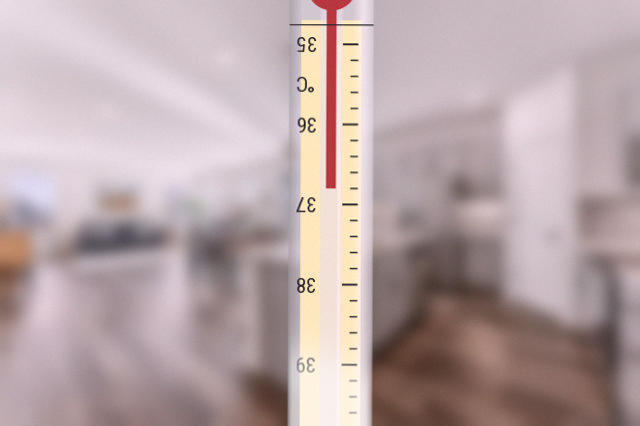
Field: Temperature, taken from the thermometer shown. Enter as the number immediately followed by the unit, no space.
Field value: 36.8°C
